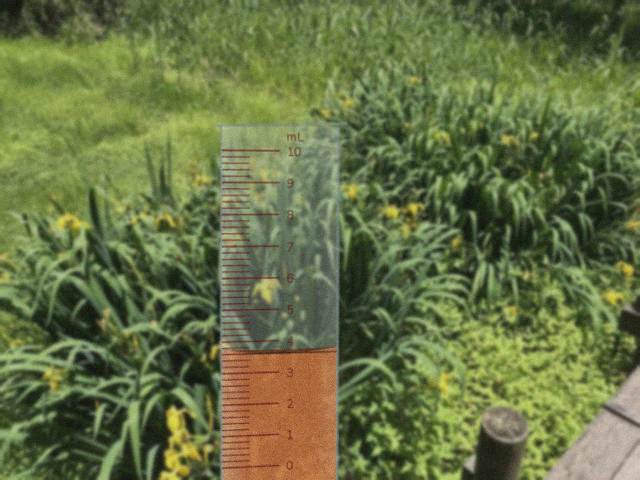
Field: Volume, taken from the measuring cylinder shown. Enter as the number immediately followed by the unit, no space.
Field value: 3.6mL
